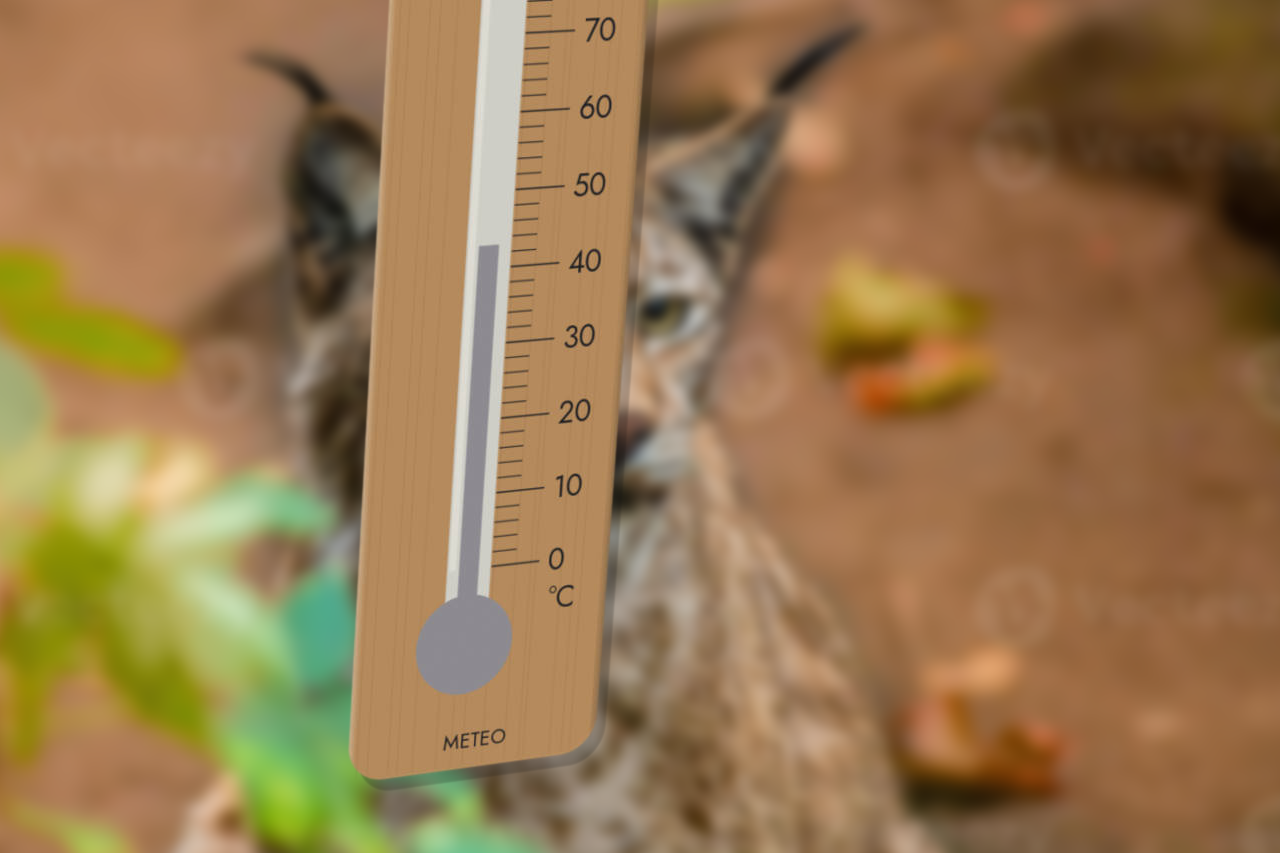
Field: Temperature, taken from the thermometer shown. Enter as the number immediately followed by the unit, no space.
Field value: 43°C
